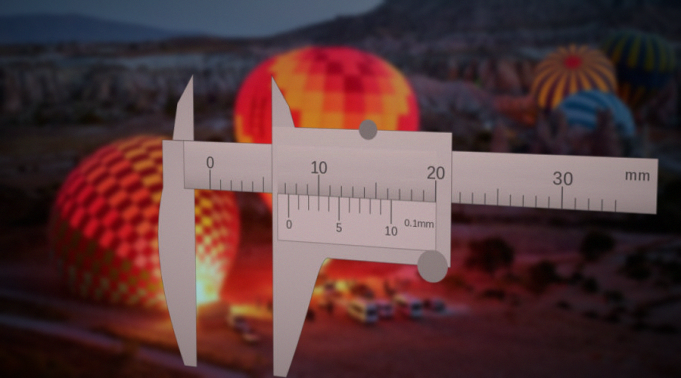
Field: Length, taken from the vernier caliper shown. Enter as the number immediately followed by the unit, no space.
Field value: 7.3mm
